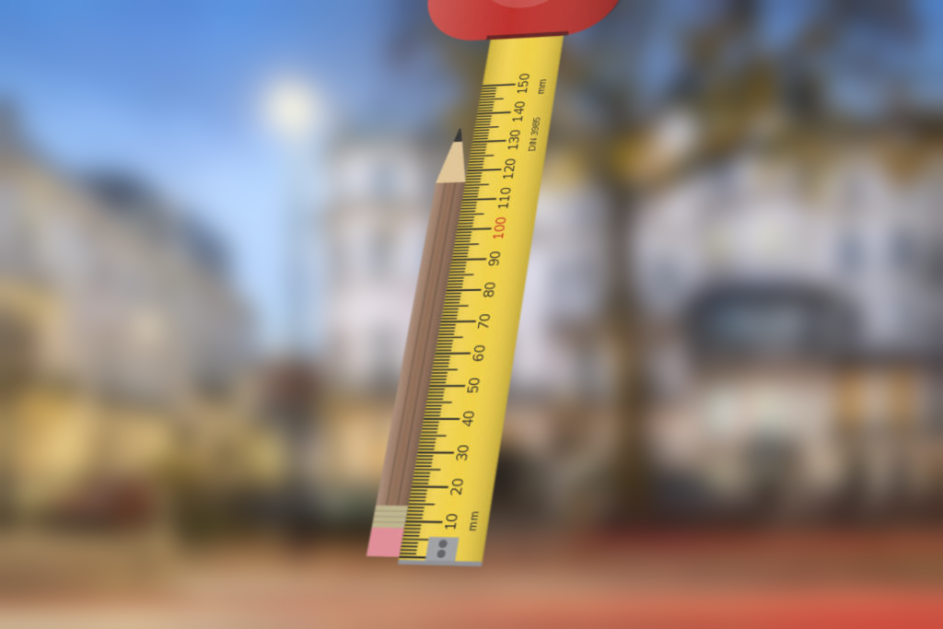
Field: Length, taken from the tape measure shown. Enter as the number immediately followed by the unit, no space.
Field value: 135mm
